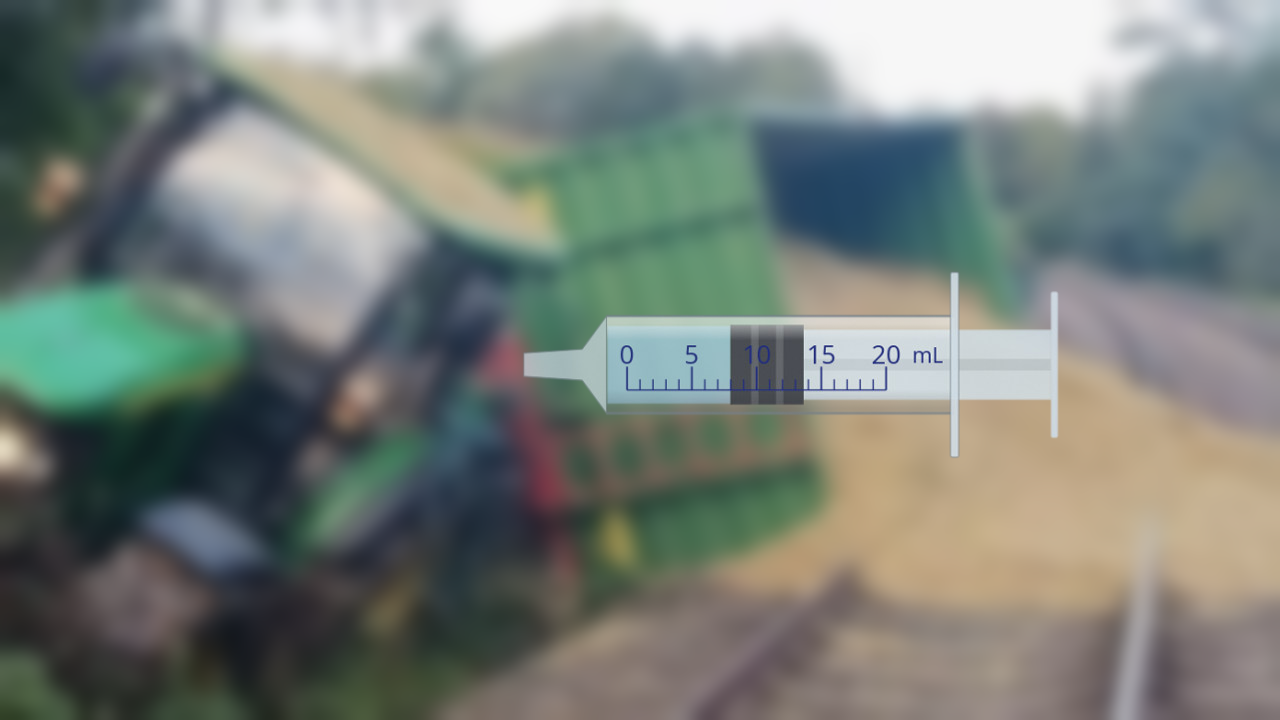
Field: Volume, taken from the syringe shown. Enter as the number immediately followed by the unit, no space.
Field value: 8mL
